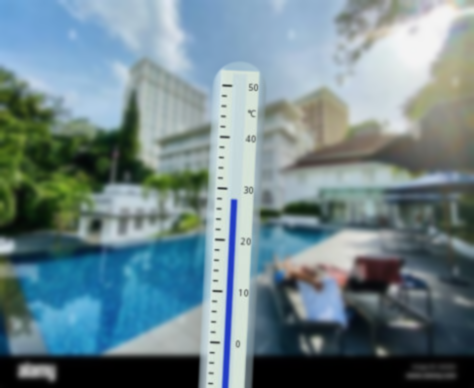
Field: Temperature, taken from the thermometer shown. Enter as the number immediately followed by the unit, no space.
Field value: 28°C
